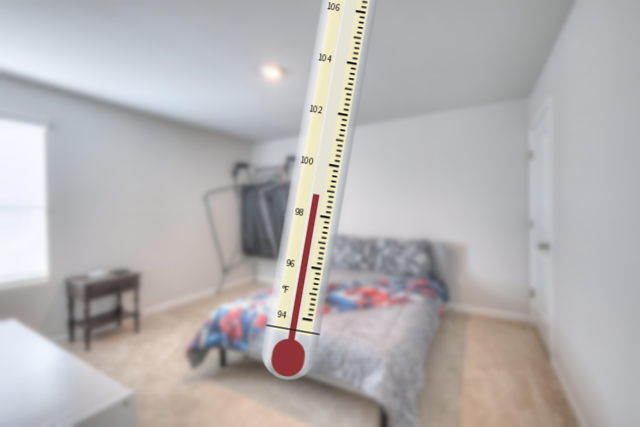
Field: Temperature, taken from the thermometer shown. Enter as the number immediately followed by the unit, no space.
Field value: 98.8°F
